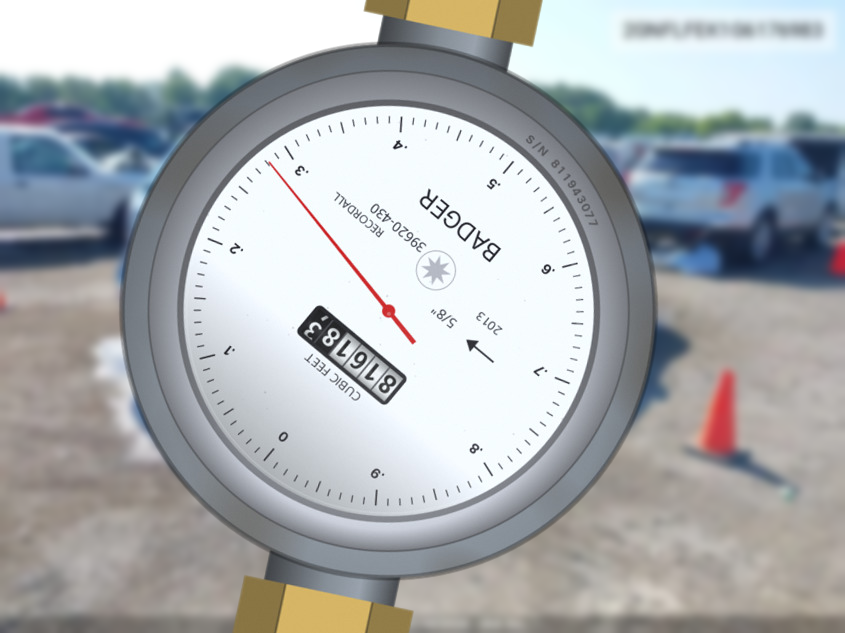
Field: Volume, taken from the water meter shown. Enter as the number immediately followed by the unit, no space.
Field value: 816183.28ft³
